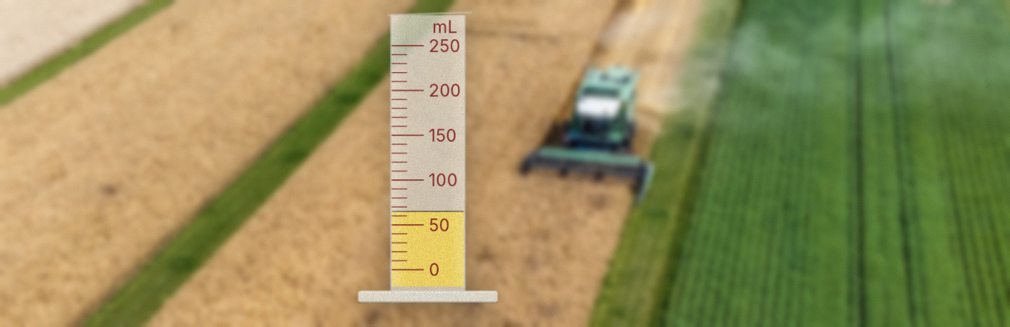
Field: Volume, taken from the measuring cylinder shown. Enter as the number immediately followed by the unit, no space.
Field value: 65mL
